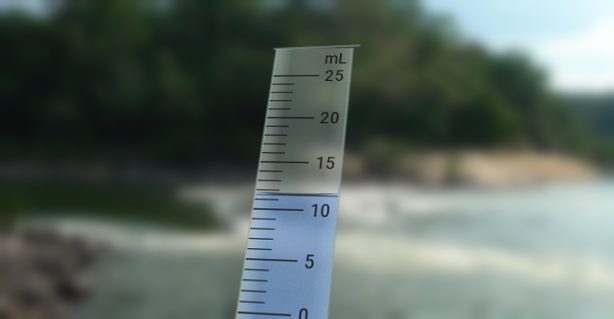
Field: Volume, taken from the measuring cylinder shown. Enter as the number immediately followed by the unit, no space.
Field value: 11.5mL
